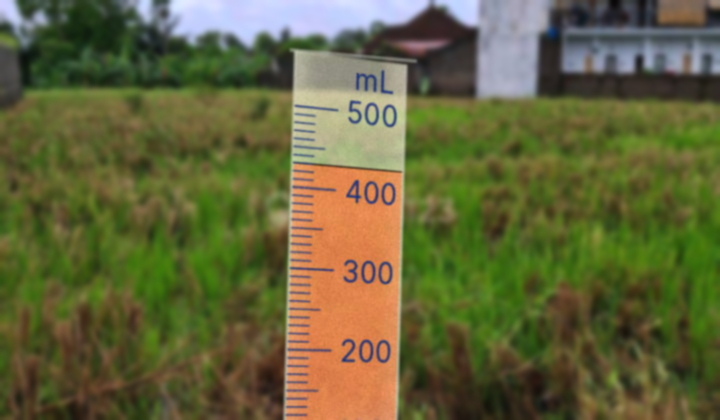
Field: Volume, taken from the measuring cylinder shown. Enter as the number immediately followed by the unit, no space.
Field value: 430mL
